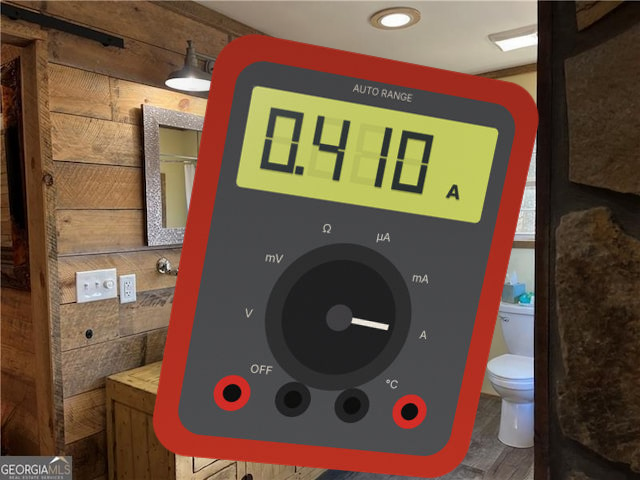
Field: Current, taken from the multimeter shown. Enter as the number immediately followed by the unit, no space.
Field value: 0.410A
